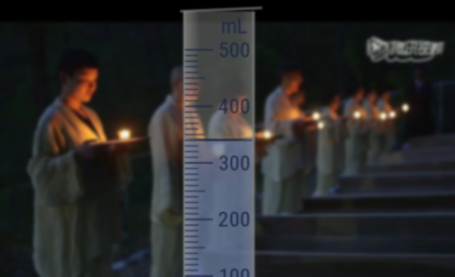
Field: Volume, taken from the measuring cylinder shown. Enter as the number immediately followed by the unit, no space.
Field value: 340mL
